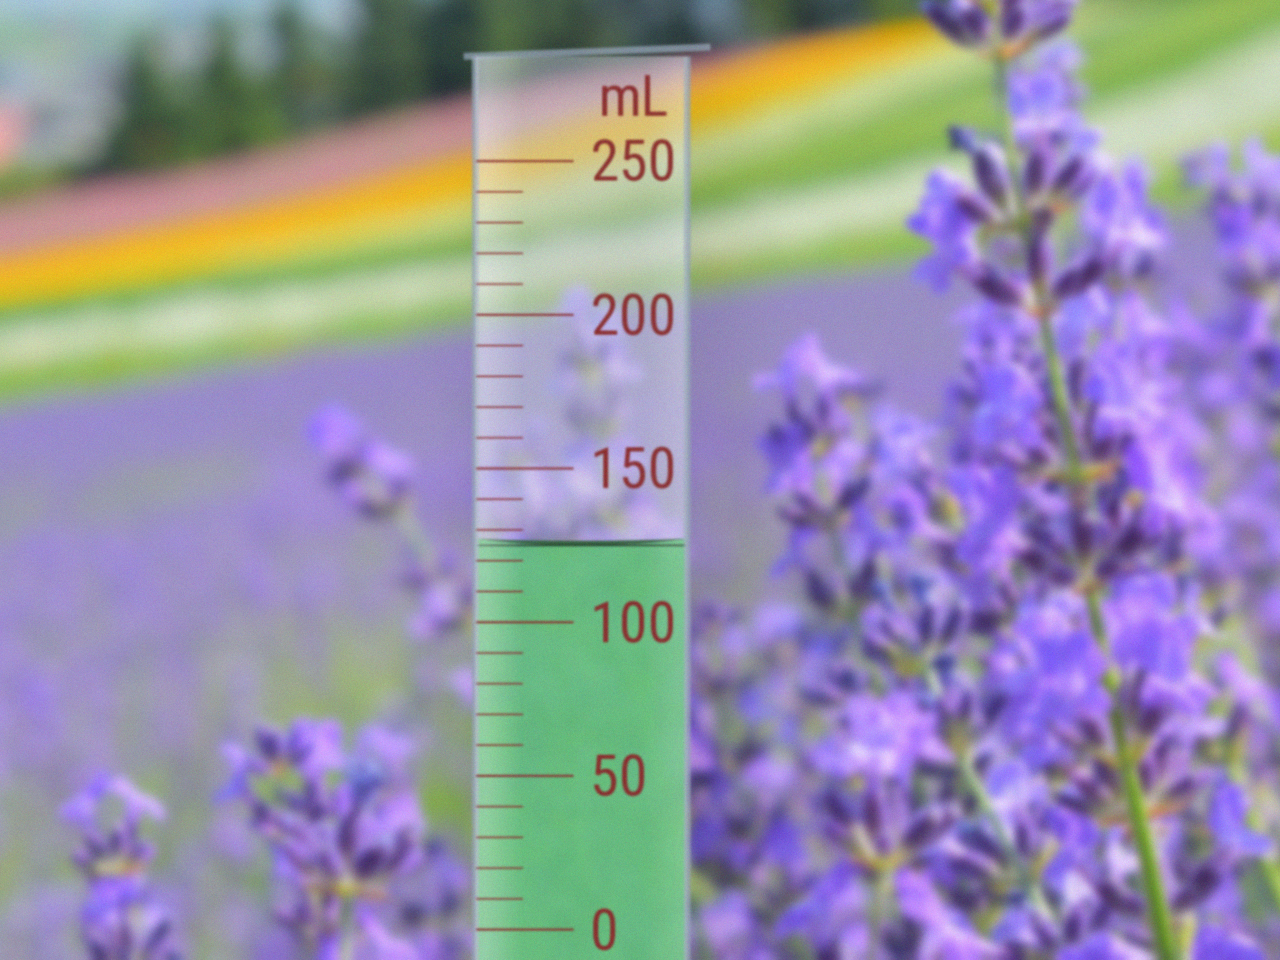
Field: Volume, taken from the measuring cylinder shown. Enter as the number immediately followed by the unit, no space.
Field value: 125mL
